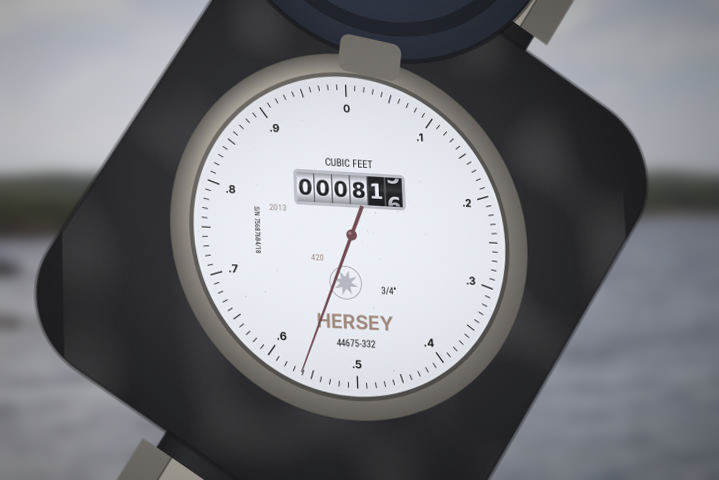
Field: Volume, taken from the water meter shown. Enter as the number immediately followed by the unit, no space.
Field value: 815.56ft³
